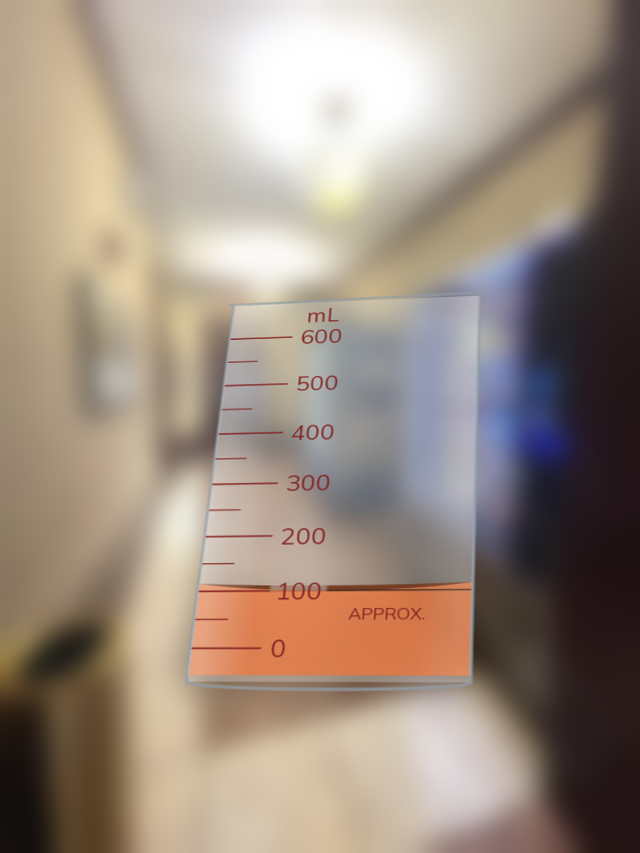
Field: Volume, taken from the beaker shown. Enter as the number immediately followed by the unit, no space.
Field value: 100mL
